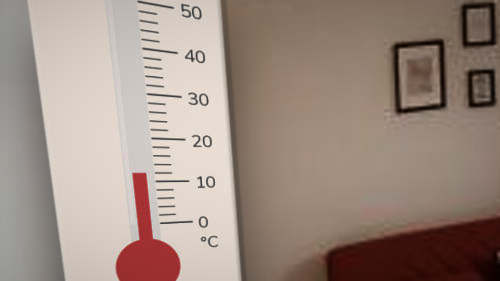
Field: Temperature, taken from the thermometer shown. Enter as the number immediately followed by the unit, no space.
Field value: 12°C
